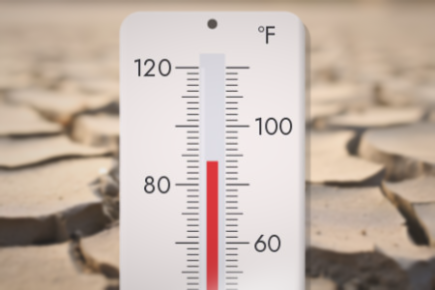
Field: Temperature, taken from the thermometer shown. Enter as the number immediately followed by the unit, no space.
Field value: 88°F
